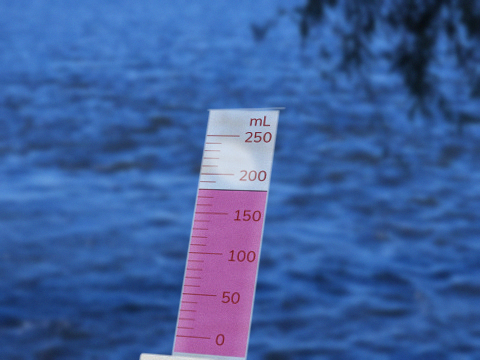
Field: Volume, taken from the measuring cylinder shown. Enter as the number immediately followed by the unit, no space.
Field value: 180mL
